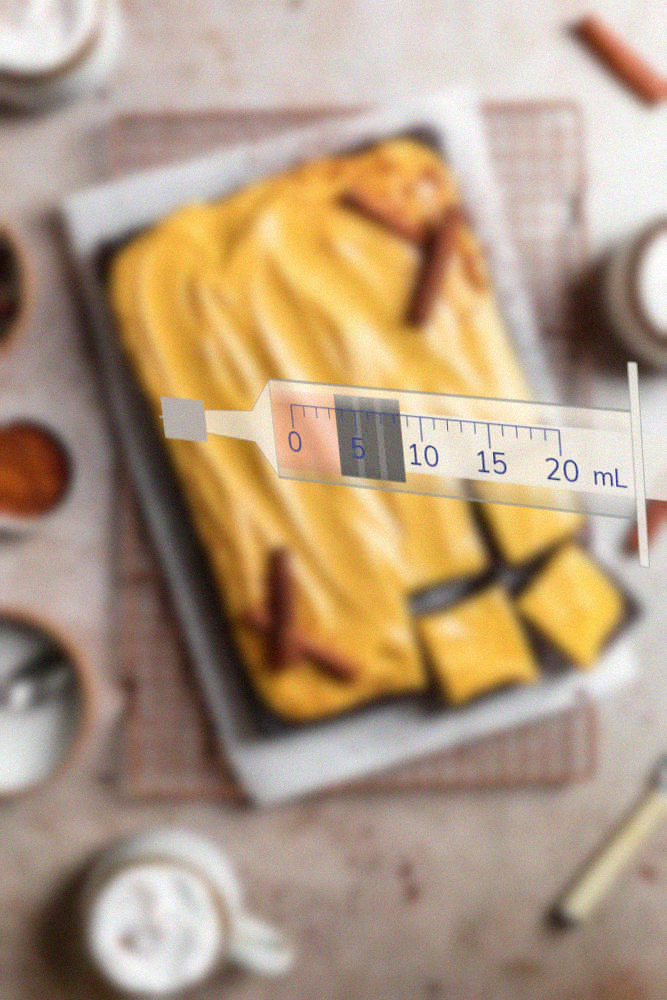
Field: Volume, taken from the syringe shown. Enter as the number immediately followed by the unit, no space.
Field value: 3.5mL
